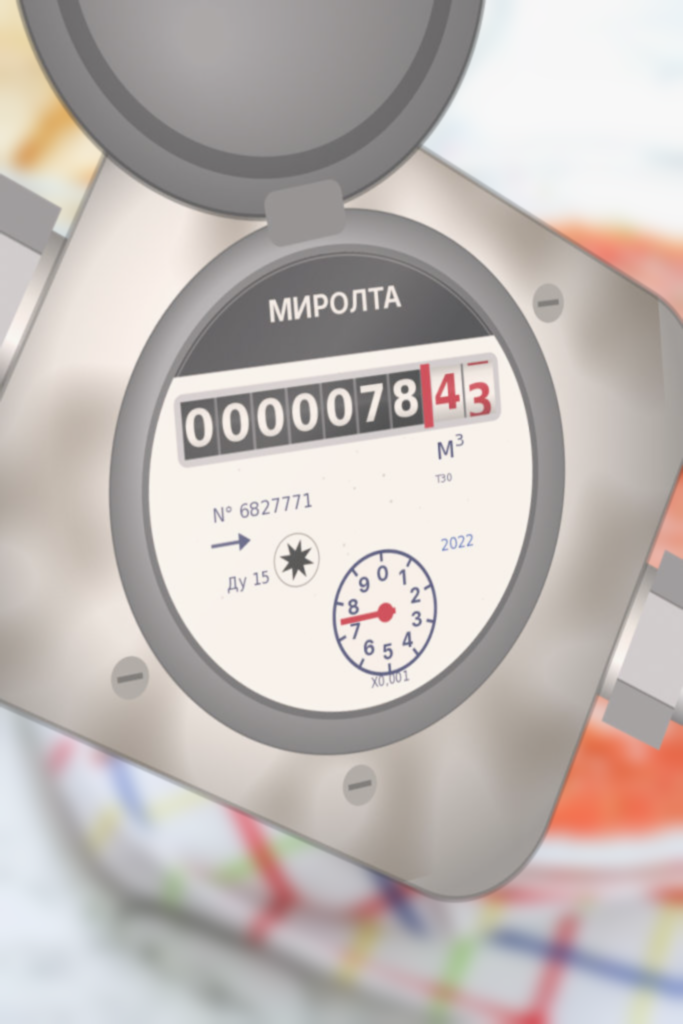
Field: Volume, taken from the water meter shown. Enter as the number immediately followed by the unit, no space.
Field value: 78.427m³
